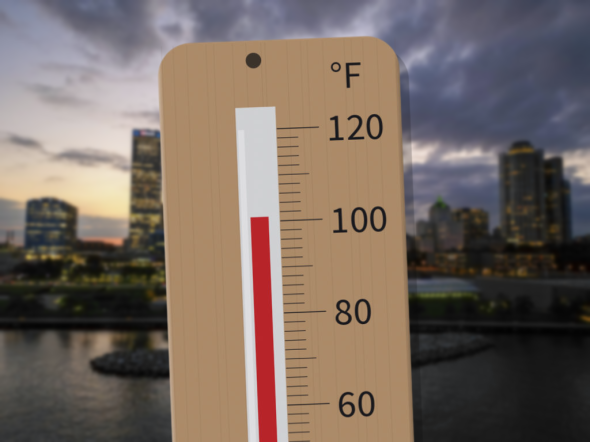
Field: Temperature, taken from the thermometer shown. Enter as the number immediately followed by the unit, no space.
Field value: 101°F
